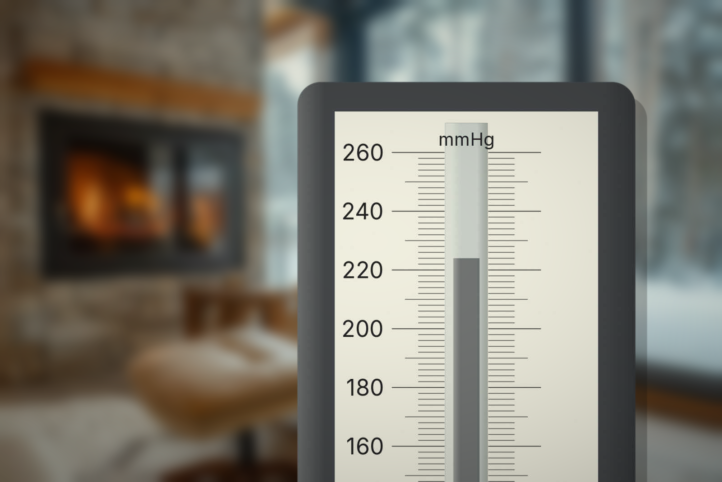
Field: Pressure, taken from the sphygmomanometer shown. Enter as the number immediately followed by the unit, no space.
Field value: 224mmHg
